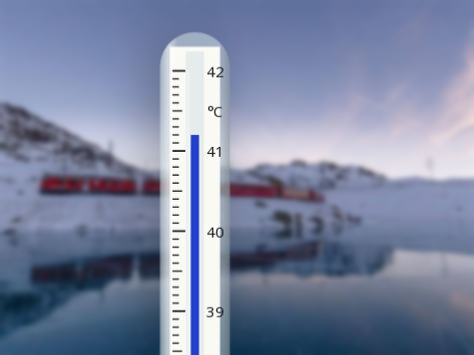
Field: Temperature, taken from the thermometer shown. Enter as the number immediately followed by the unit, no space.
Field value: 41.2°C
